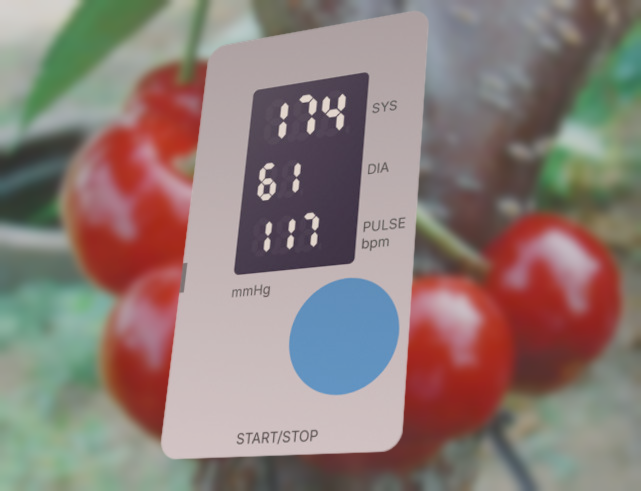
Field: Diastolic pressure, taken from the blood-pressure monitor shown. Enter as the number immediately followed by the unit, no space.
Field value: 61mmHg
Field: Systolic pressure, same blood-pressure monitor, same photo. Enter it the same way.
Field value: 174mmHg
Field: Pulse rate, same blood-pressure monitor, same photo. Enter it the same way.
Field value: 117bpm
